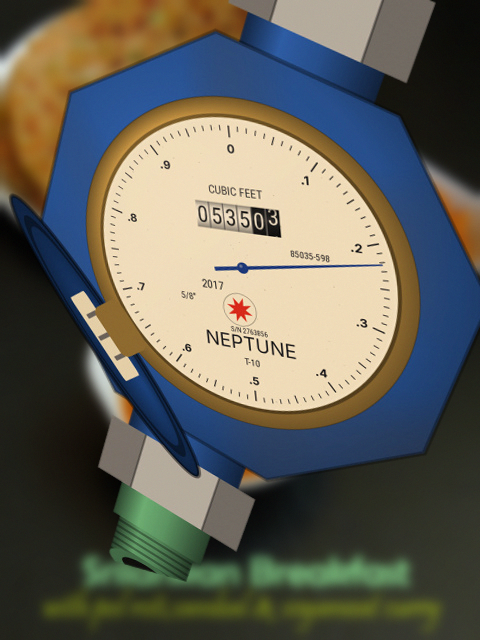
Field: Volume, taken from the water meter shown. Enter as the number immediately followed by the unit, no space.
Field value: 53503.22ft³
